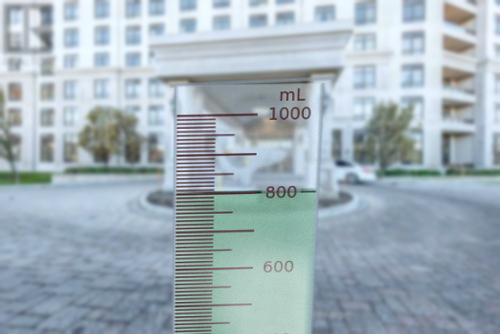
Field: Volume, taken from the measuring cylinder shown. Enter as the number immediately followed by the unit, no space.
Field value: 800mL
